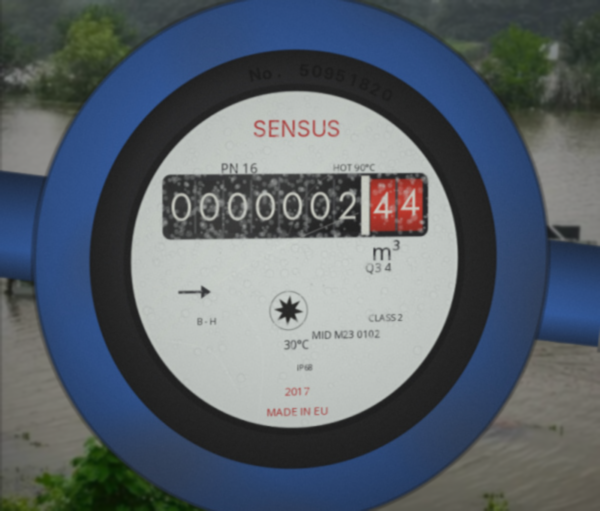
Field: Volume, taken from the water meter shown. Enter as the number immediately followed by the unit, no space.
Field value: 2.44m³
